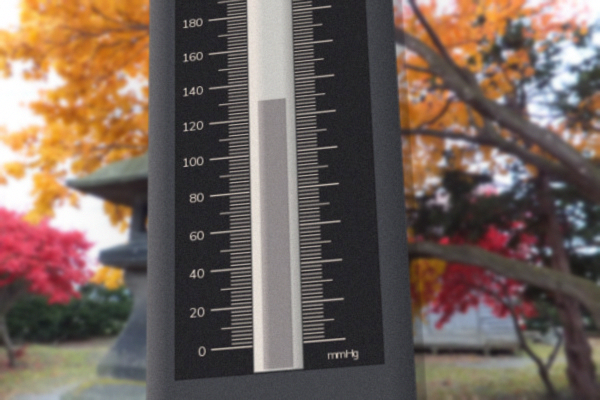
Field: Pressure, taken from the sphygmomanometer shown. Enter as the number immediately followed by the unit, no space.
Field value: 130mmHg
